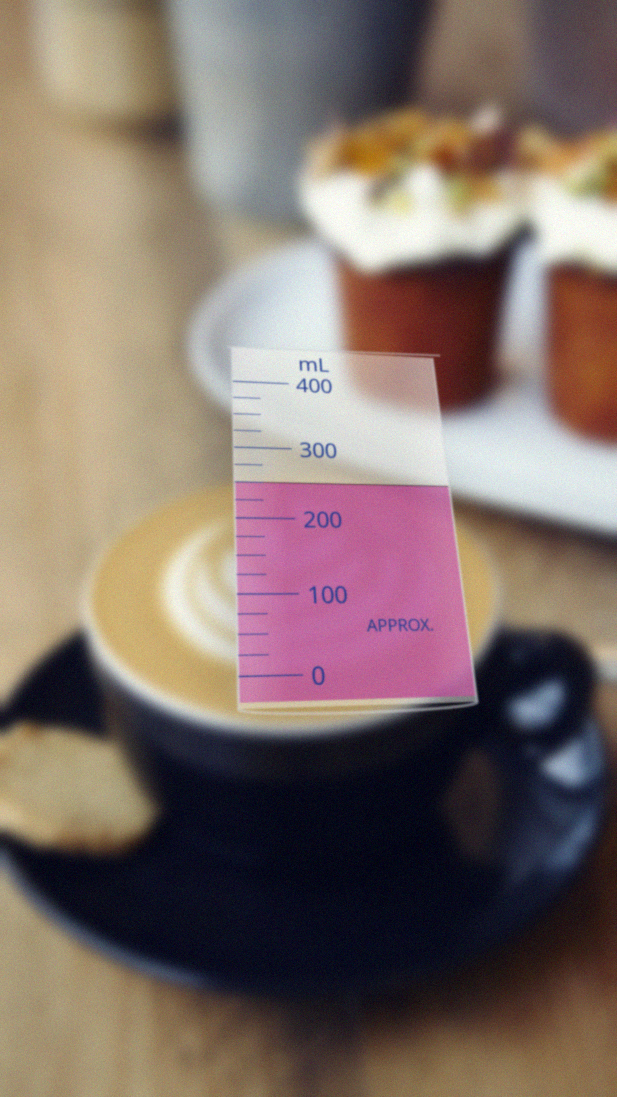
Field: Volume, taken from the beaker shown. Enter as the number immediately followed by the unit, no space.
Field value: 250mL
